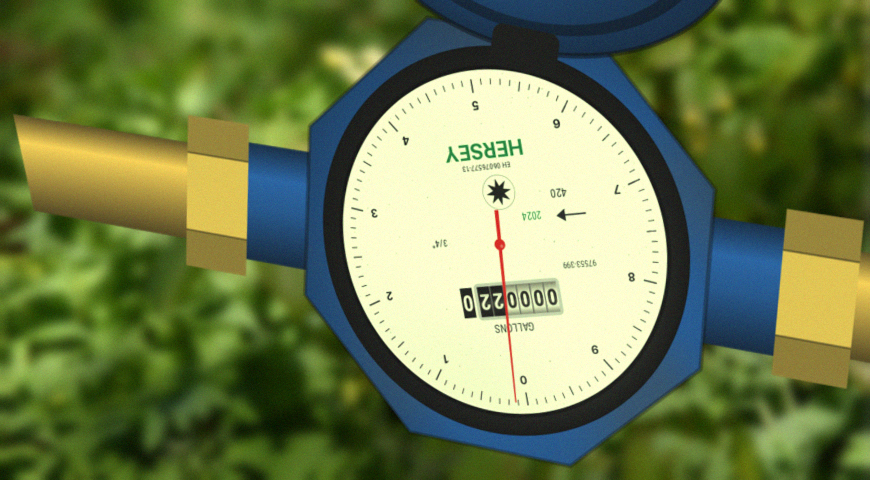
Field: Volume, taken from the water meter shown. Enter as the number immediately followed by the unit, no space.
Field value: 220.1gal
